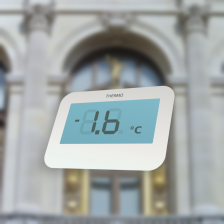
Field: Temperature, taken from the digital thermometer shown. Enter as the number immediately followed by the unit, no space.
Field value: -1.6°C
